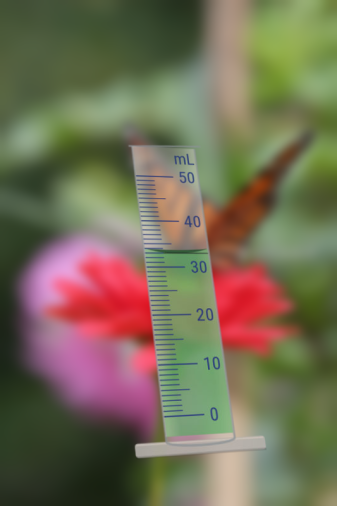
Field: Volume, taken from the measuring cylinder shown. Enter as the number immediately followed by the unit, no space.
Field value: 33mL
